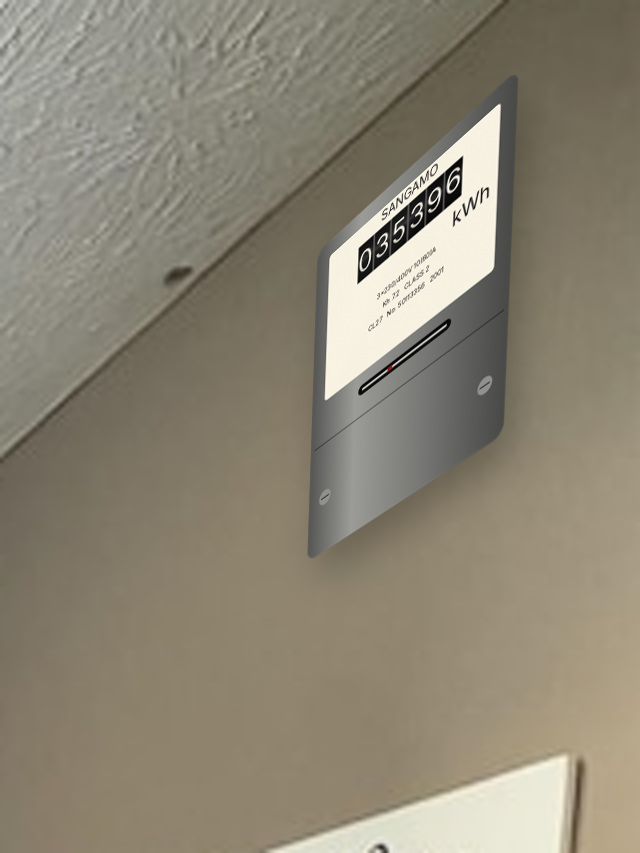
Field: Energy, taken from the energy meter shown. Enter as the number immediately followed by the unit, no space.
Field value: 35396kWh
